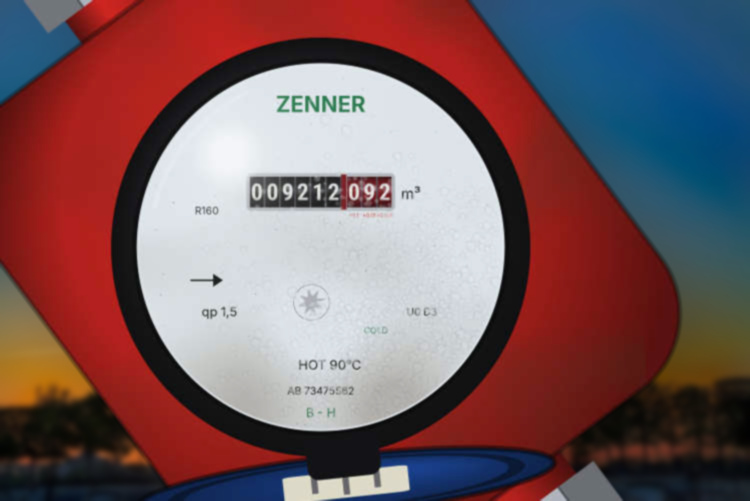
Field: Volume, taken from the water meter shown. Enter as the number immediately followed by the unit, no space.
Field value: 9212.092m³
